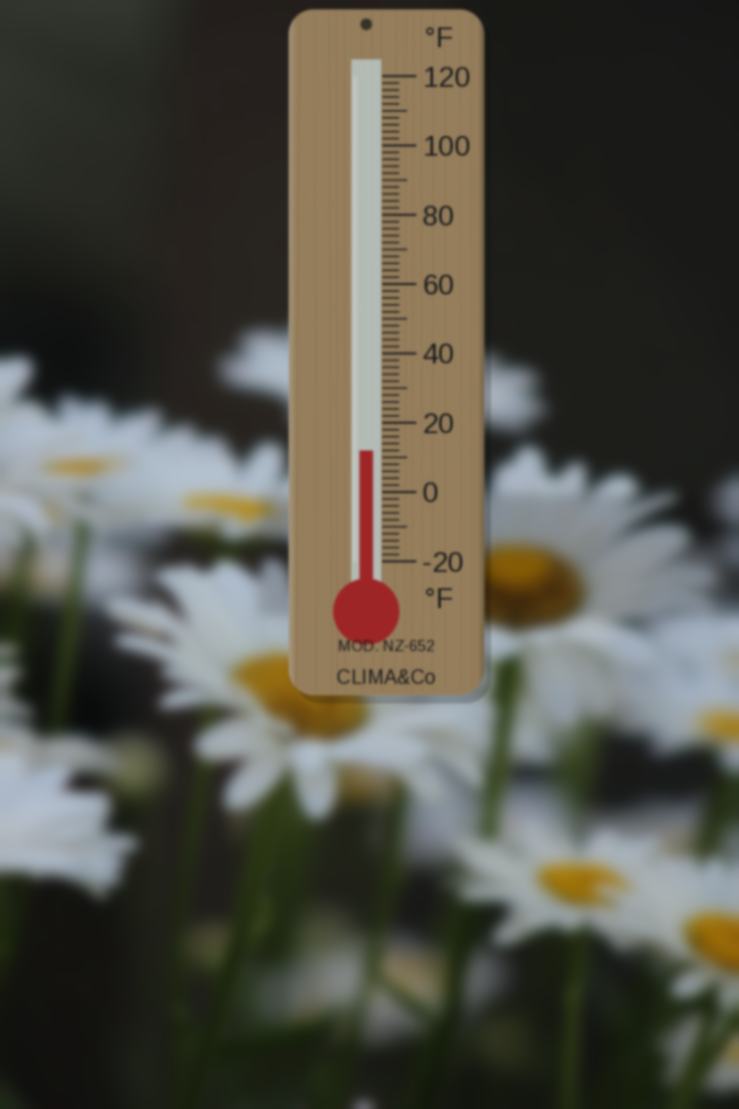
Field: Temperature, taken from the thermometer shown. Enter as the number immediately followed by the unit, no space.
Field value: 12°F
